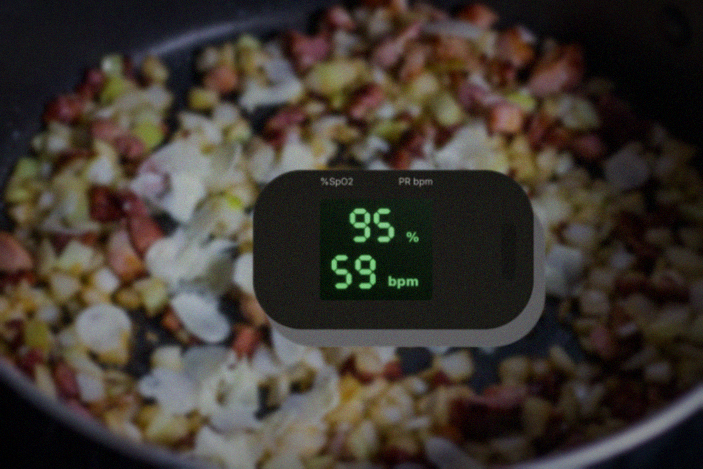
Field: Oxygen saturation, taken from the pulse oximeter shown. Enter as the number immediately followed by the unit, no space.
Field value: 95%
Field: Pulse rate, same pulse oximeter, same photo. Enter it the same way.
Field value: 59bpm
